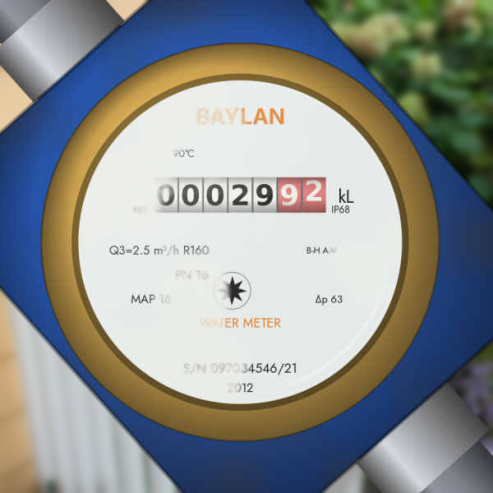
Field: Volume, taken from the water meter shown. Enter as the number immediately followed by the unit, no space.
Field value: 29.92kL
